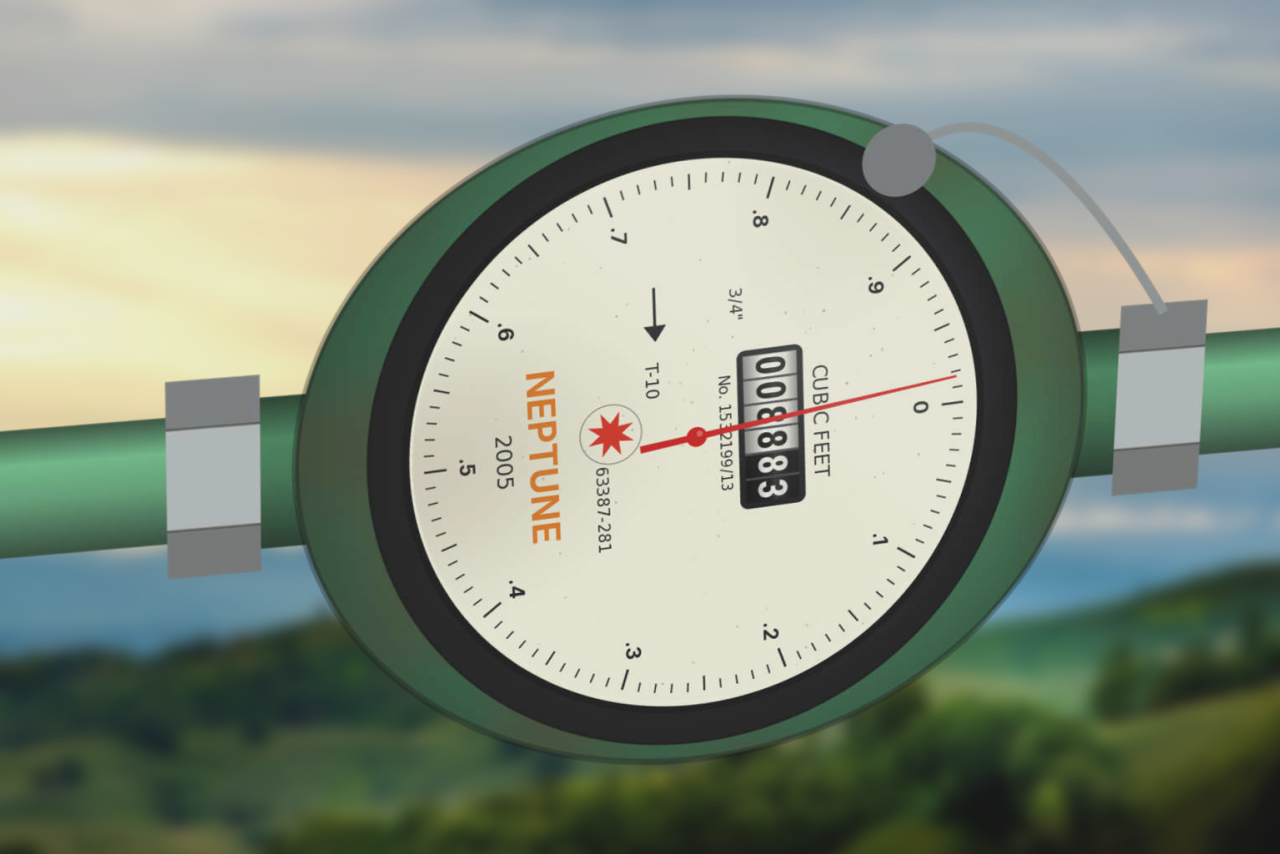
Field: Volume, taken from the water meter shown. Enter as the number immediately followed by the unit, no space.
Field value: 8882.98ft³
